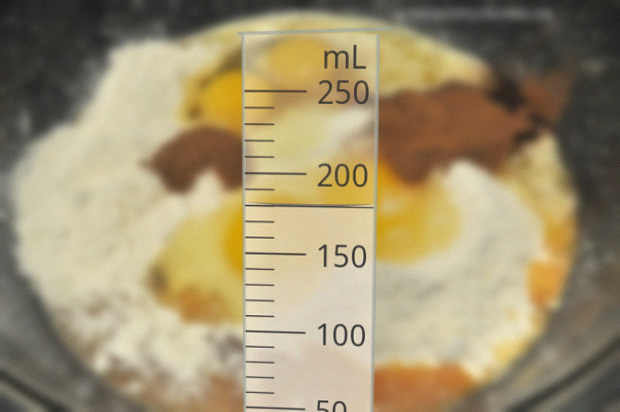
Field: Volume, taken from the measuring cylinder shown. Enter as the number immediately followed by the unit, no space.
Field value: 180mL
